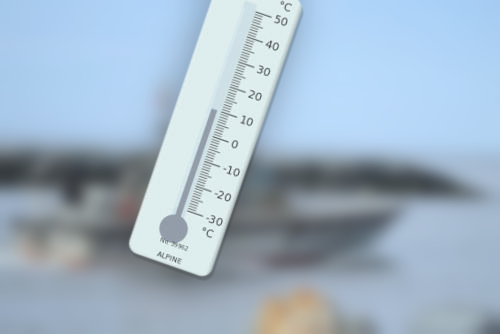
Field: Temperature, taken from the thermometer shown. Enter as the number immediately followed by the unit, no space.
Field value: 10°C
